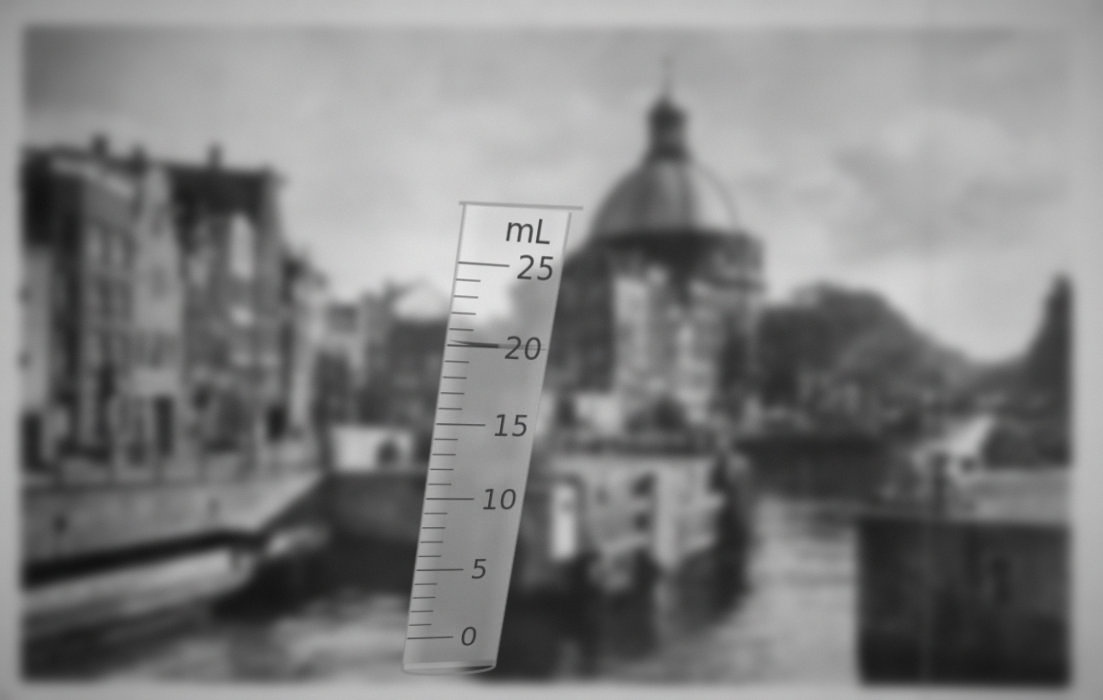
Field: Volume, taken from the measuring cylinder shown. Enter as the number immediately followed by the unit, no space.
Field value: 20mL
